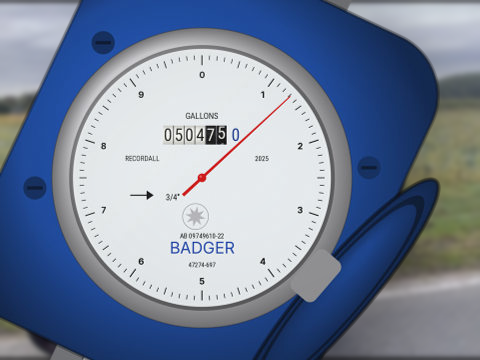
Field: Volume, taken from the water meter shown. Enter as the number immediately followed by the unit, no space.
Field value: 504751.3gal
